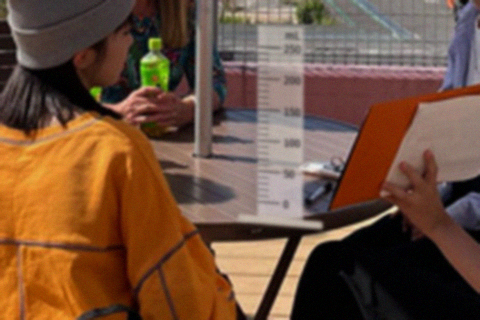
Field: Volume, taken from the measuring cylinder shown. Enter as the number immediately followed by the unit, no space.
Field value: 50mL
